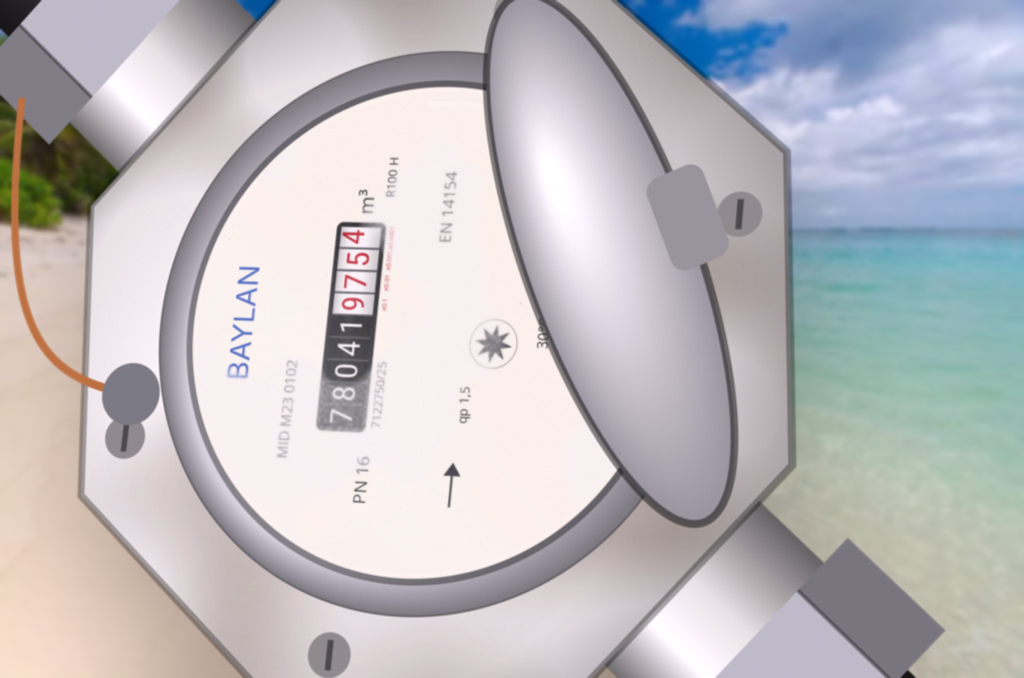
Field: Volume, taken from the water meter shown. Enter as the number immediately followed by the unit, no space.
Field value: 78041.9754m³
